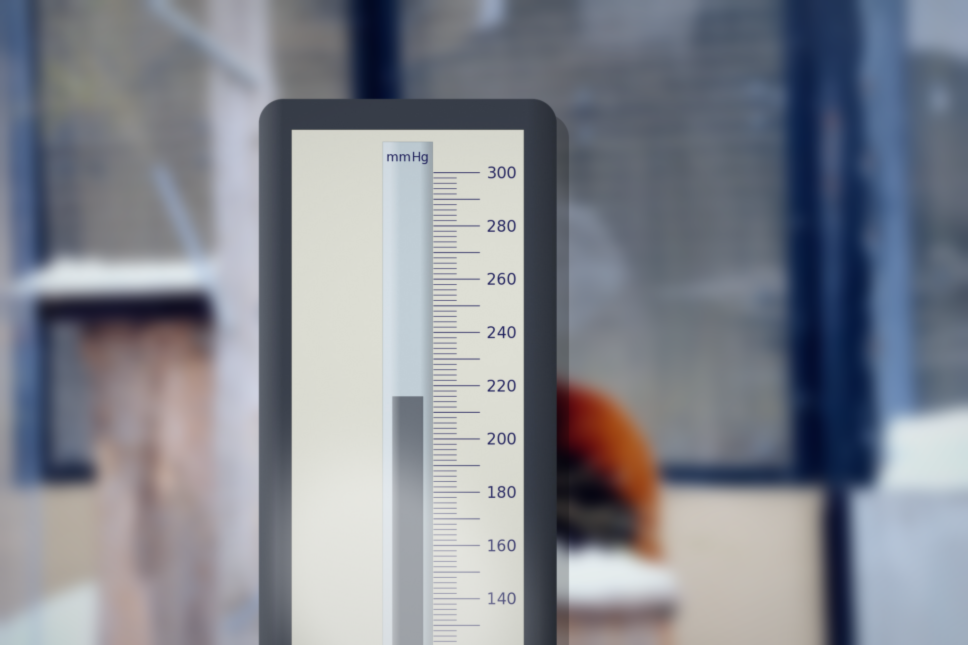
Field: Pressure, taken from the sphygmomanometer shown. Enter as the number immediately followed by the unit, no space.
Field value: 216mmHg
